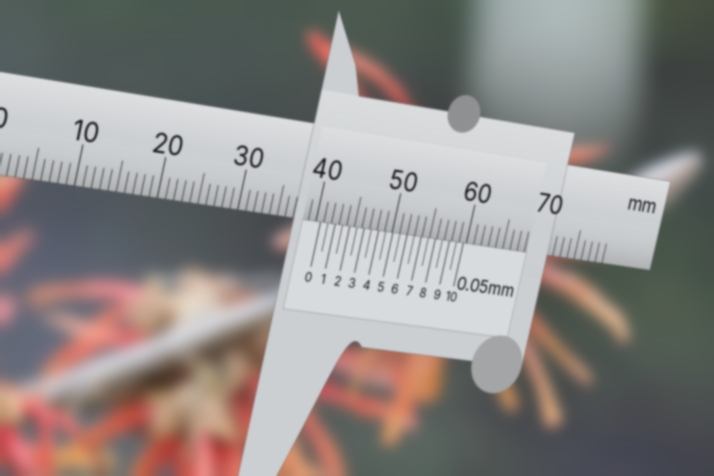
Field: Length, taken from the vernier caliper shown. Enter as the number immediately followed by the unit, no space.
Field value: 40.6mm
